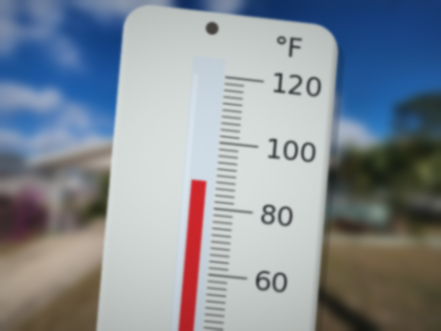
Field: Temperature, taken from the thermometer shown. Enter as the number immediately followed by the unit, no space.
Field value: 88°F
